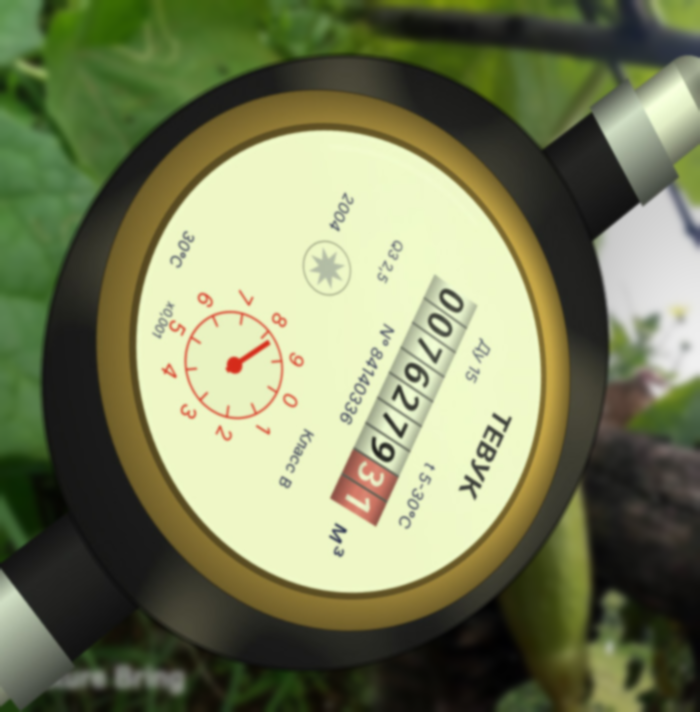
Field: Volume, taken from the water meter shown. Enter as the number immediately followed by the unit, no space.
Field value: 76279.318m³
